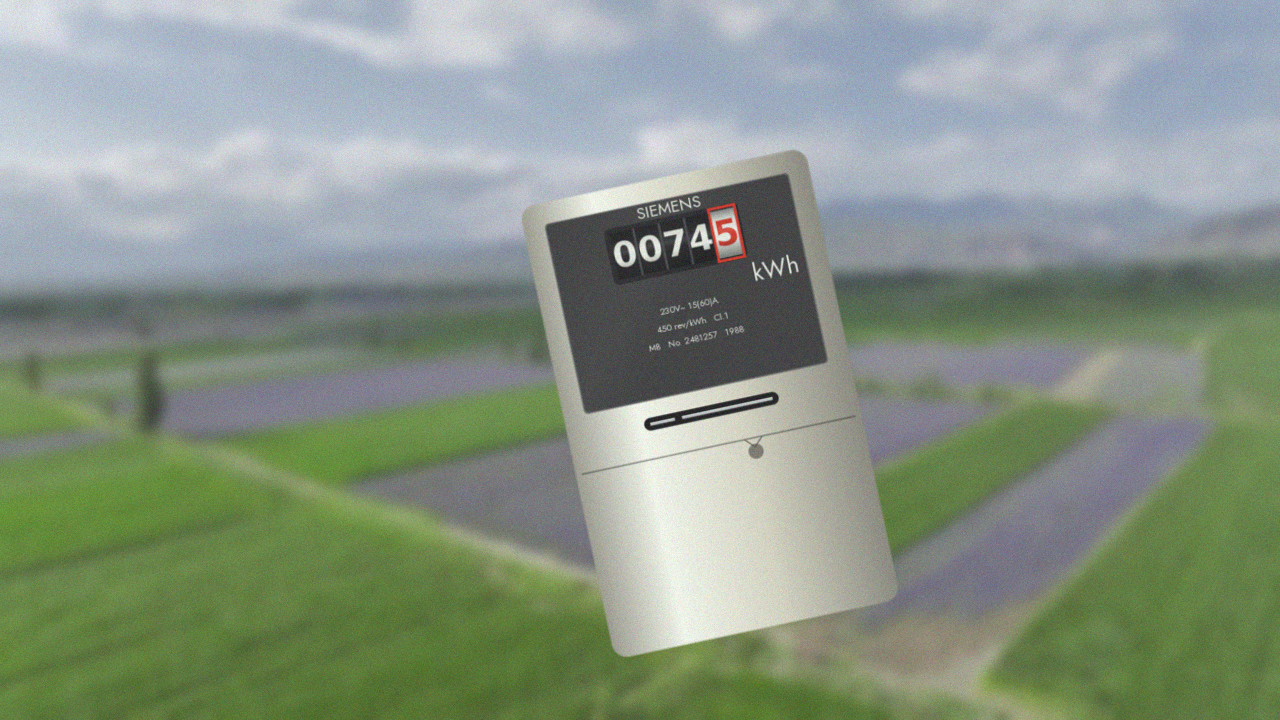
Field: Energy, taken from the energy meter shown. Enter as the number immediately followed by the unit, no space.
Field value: 74.5kWh
